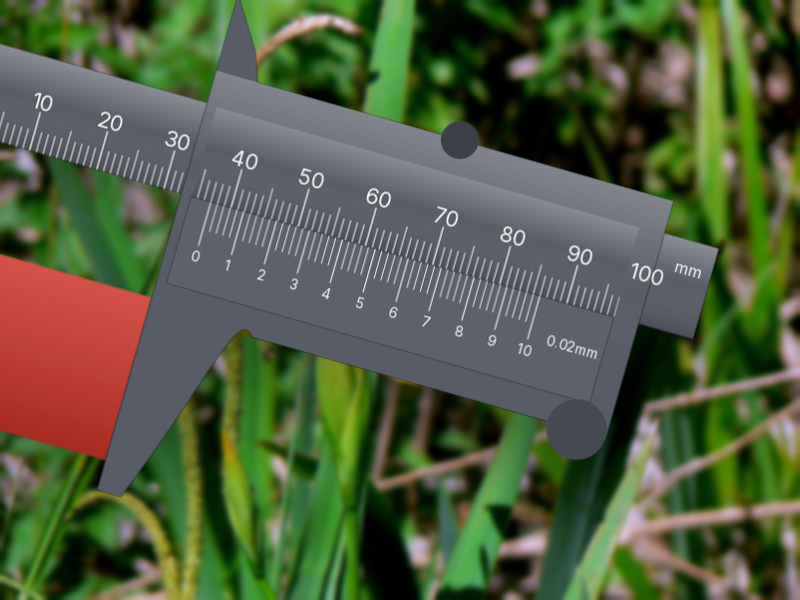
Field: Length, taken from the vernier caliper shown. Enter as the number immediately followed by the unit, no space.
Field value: 37.0mm
